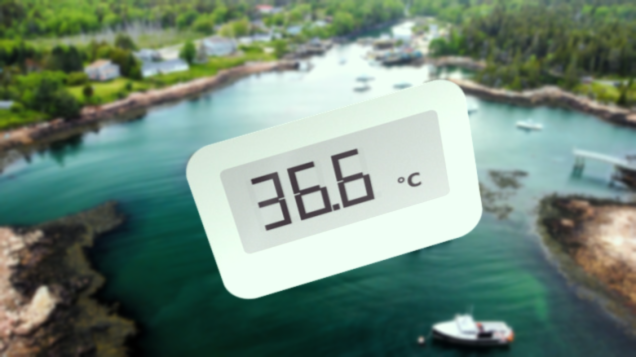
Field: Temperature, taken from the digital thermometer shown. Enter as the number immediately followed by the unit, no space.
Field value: 36.6°C
